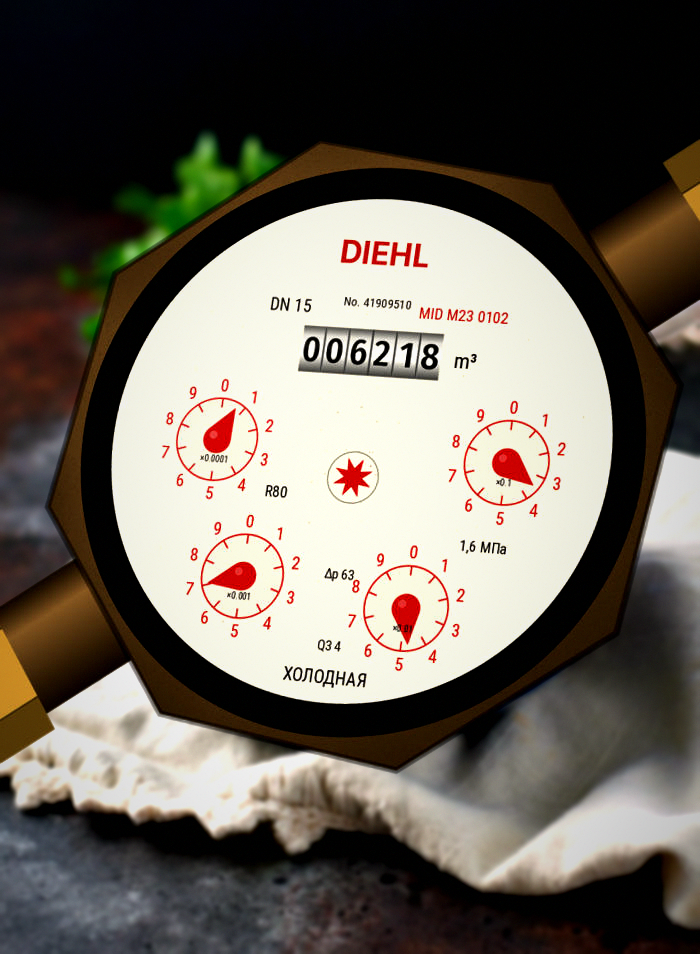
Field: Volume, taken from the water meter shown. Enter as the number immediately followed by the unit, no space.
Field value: 6218.3470m³
